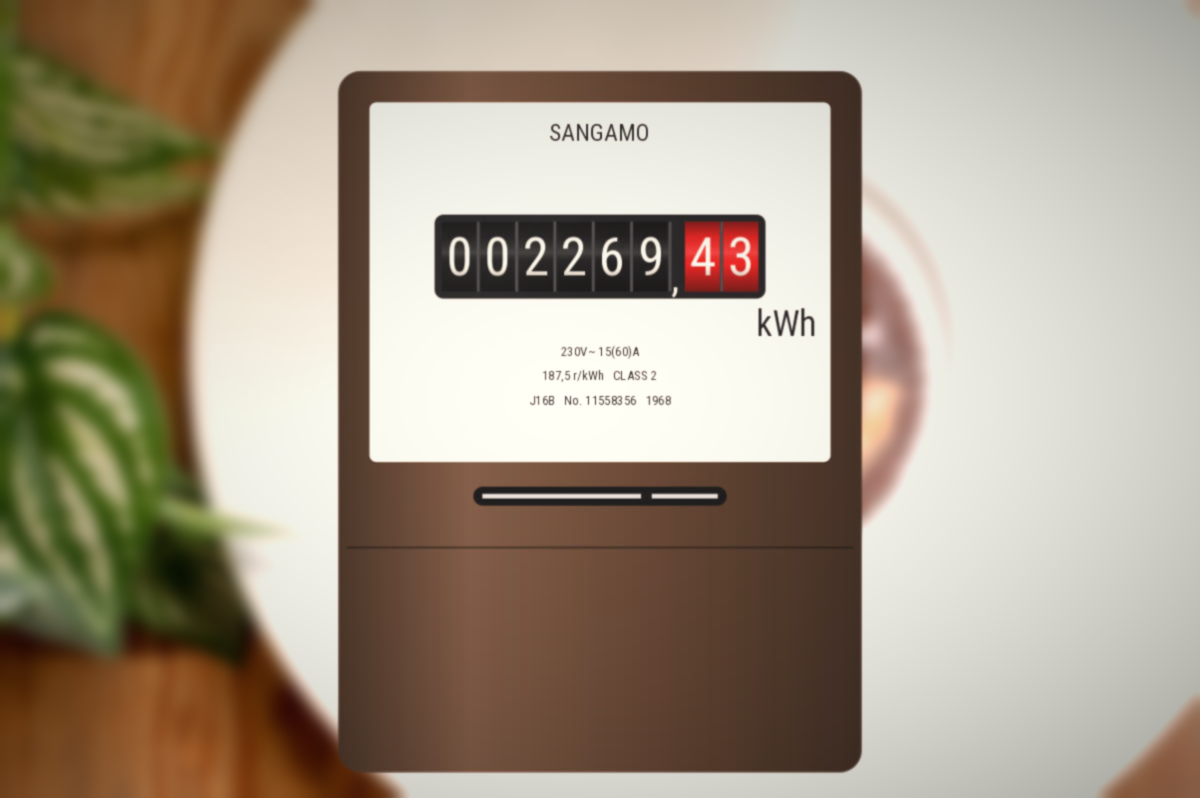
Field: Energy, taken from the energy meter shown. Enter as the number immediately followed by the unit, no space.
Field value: 2269.43kWh
